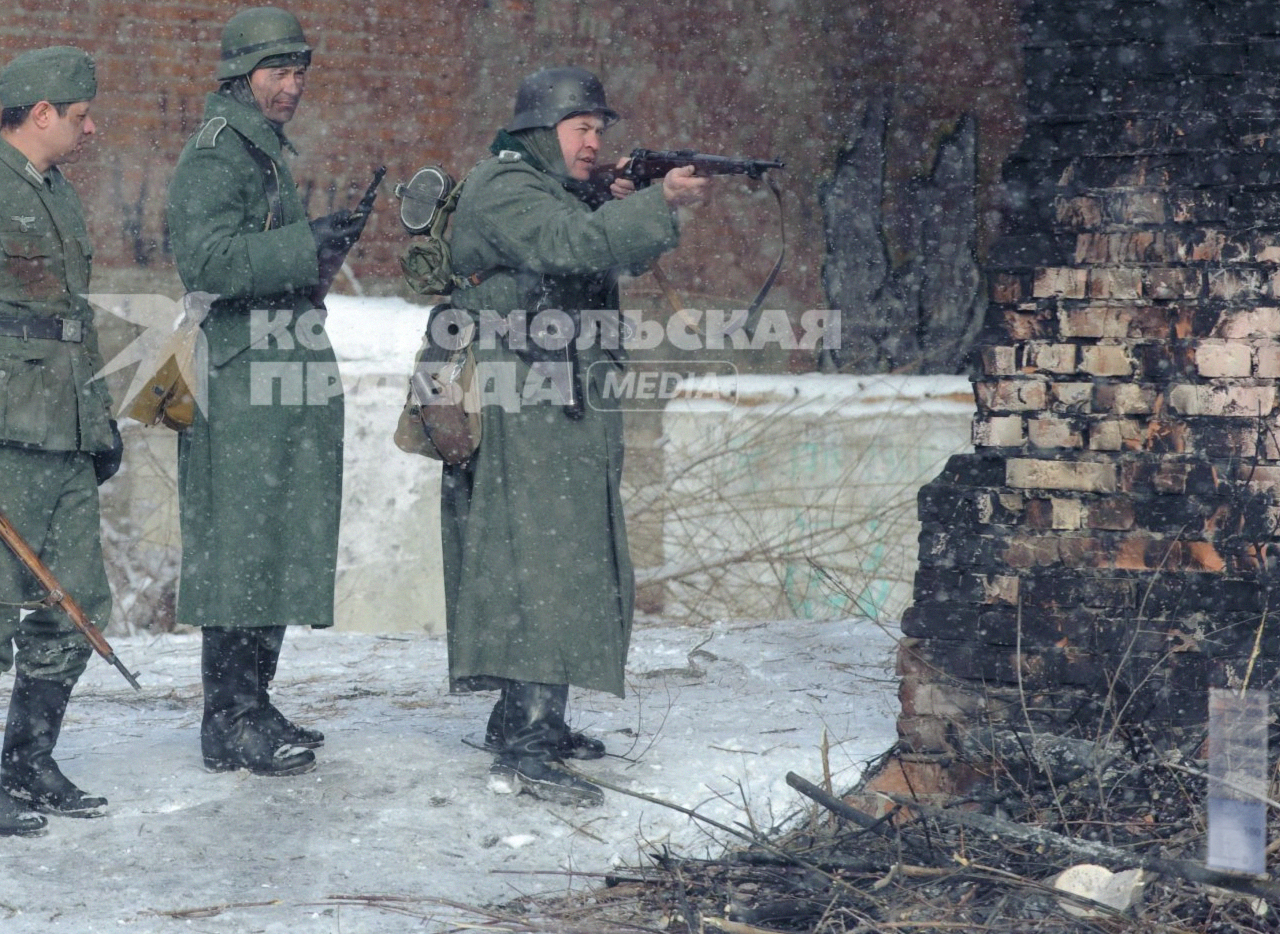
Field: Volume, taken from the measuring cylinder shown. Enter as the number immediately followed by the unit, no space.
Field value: 200mL
